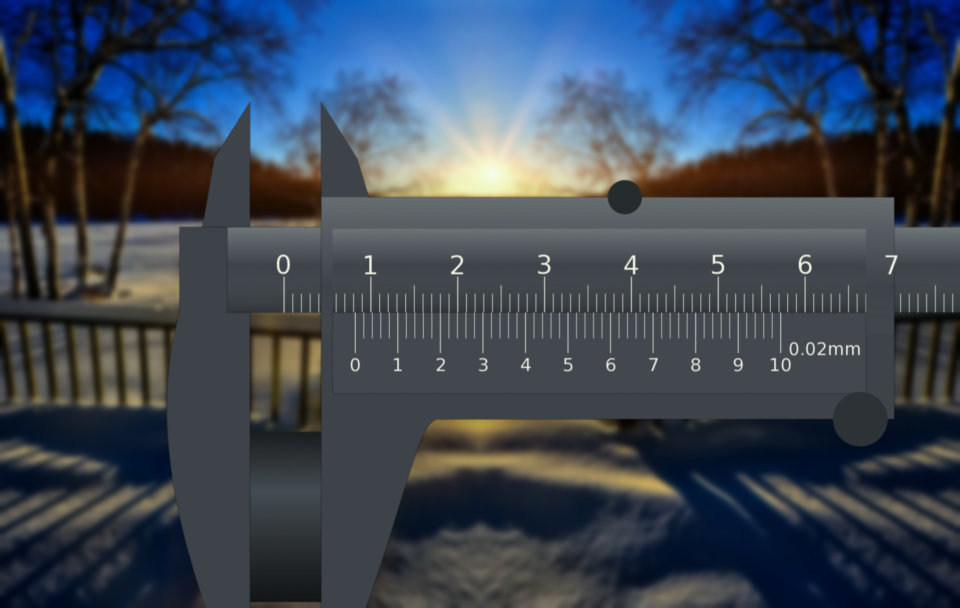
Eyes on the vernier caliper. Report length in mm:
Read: 8.2 mm
